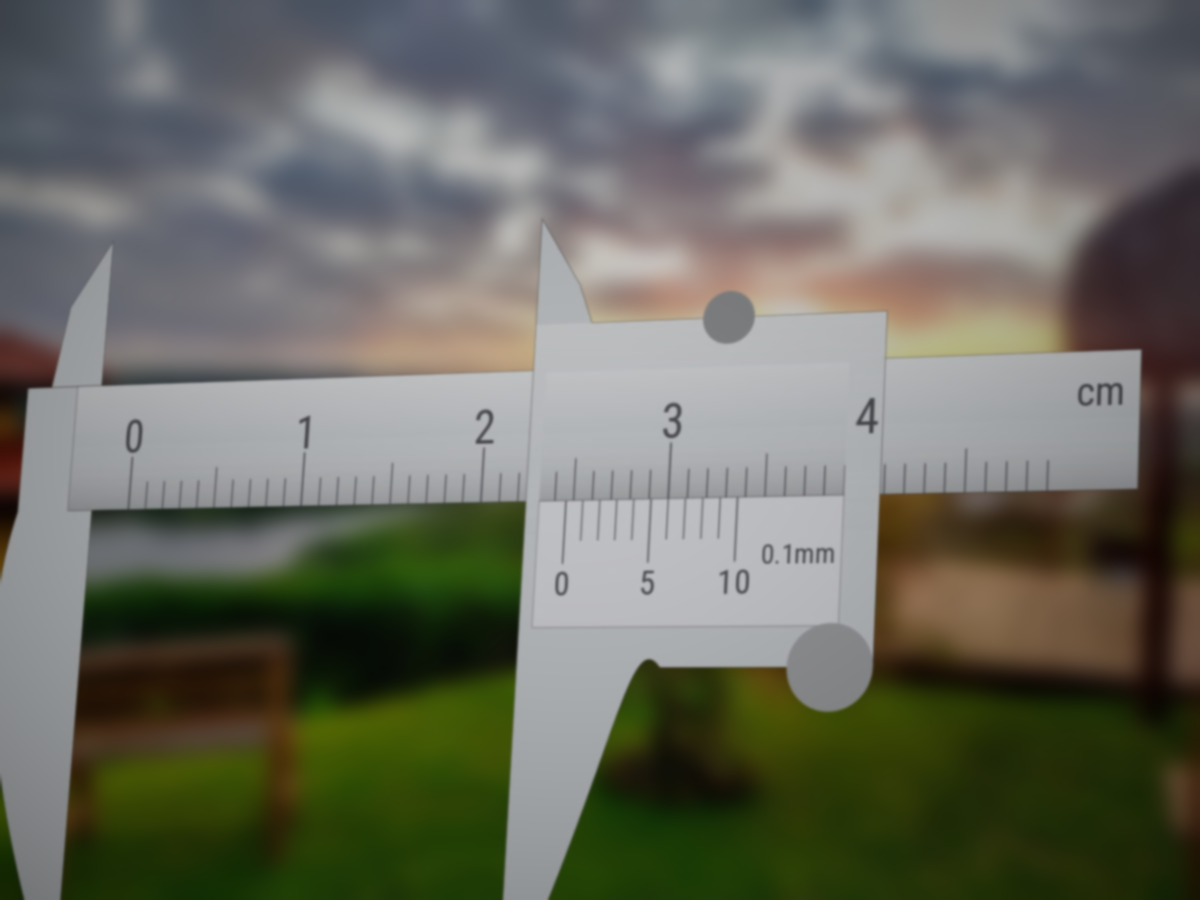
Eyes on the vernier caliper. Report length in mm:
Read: 24.6 mm
